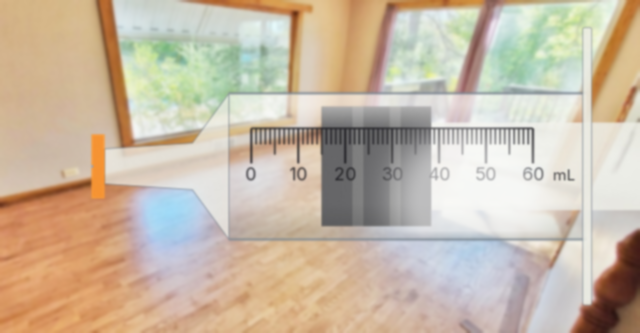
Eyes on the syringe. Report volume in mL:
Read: 15 mL
